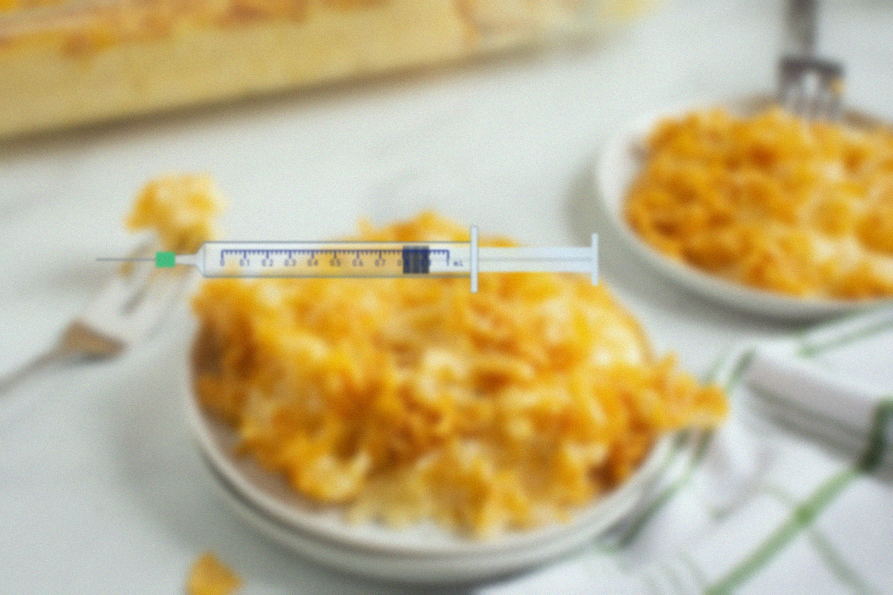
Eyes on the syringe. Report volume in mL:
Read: 0.8 mL
